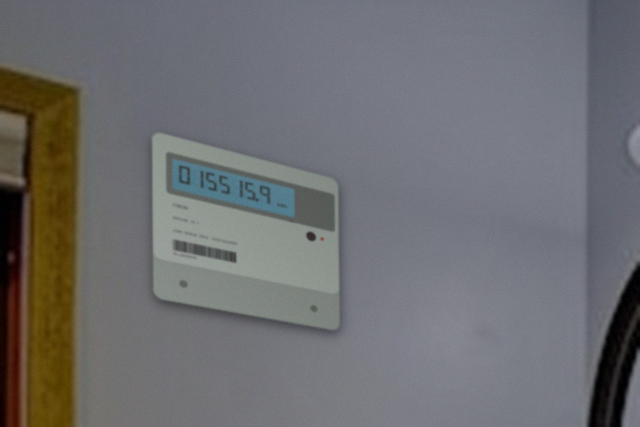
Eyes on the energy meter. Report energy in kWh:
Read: 15515.9 kWh
